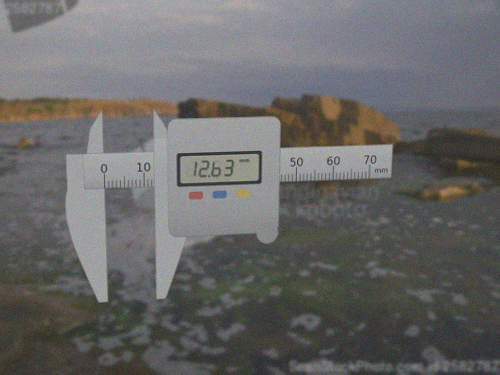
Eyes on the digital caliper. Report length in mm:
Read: 12.63 mm
